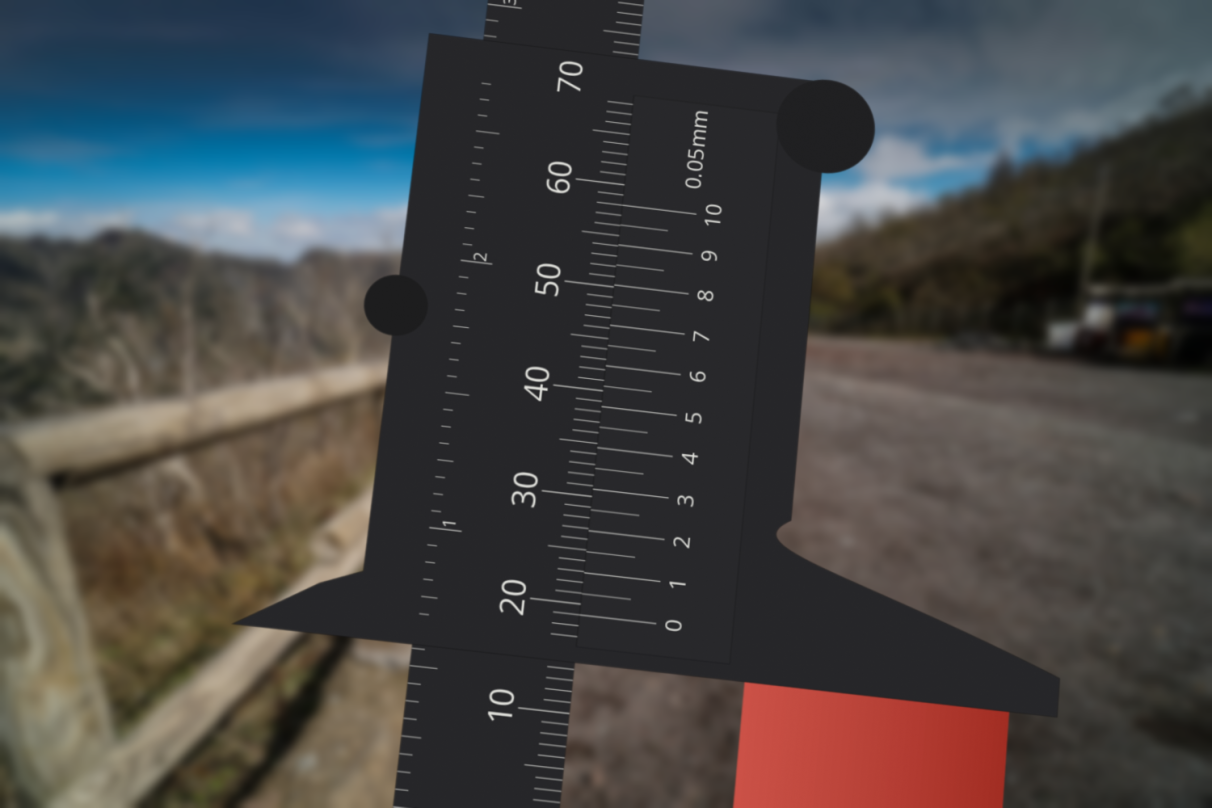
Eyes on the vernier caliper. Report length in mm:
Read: 19.0 mm
